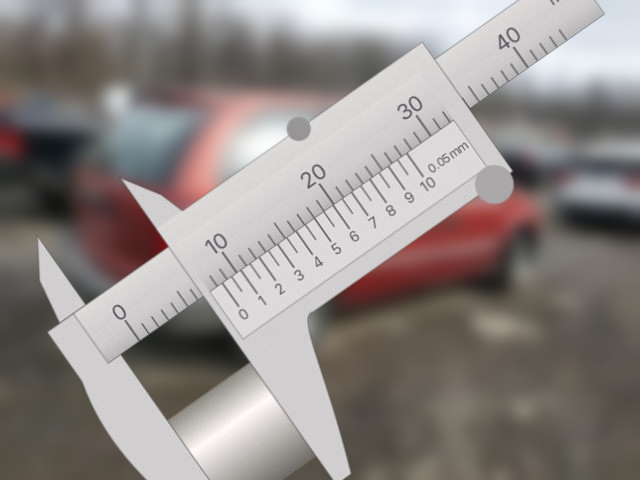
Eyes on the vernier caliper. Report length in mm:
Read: 8.5 mm
